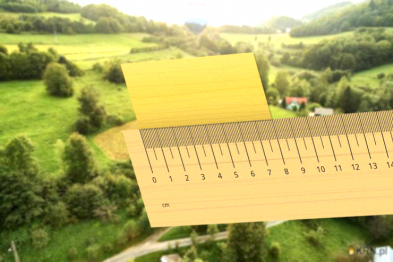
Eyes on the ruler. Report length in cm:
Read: 8 cm
